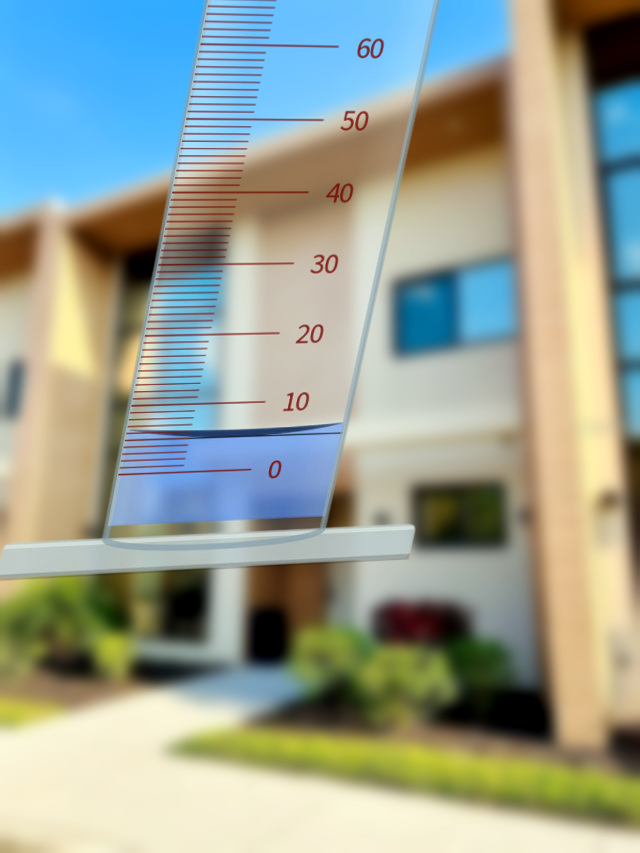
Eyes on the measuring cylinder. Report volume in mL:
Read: 5 mL
